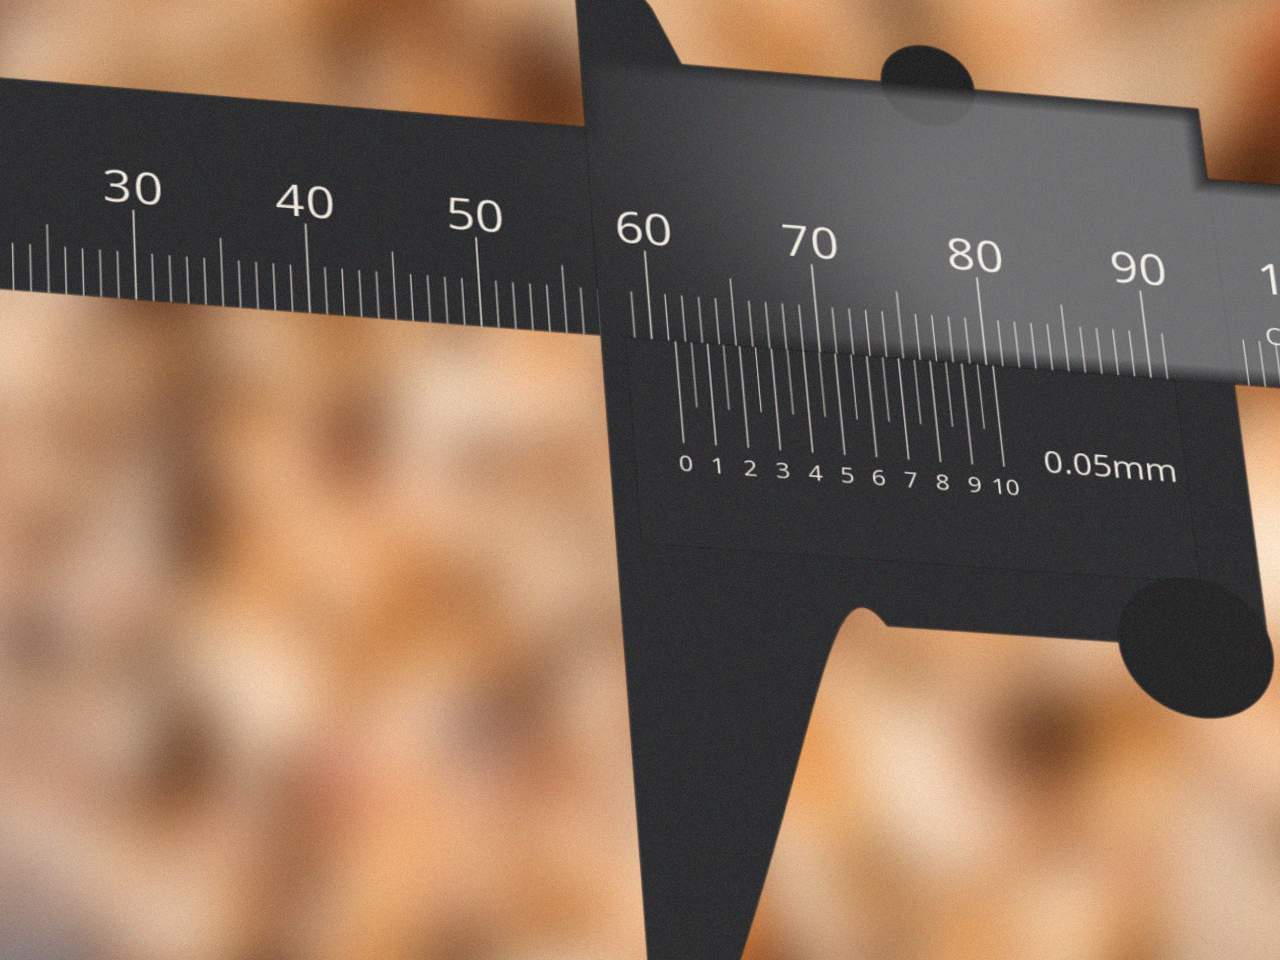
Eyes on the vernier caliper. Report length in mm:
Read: 61.4 mm
